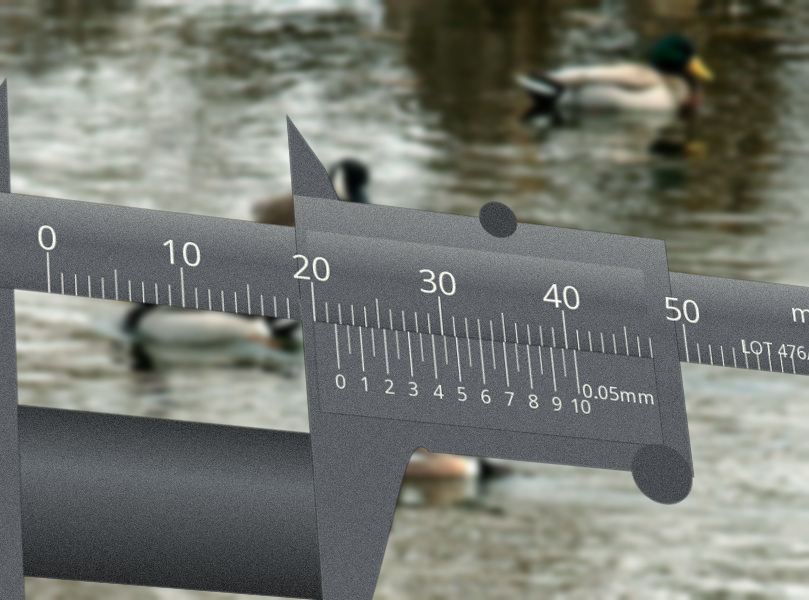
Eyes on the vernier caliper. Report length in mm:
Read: 21.6 mm
